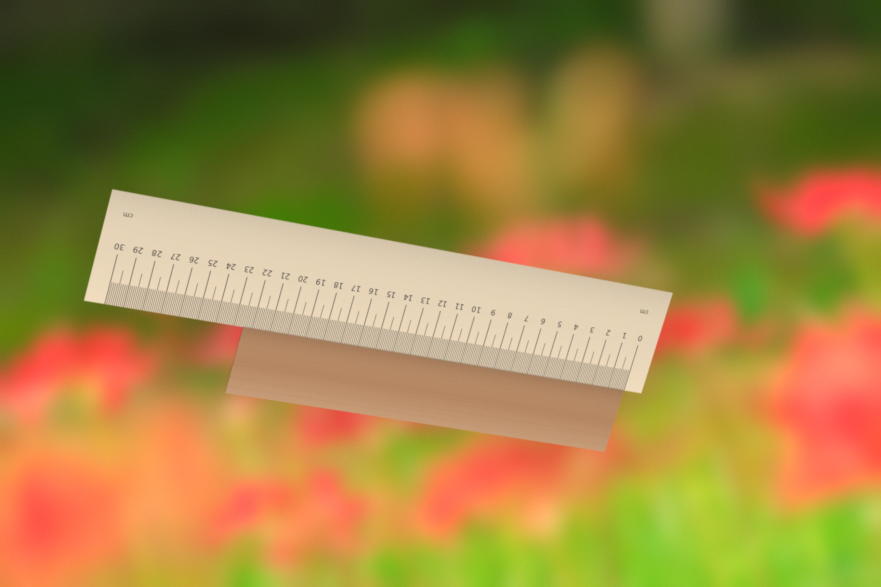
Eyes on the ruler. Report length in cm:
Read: 22.5 cm
